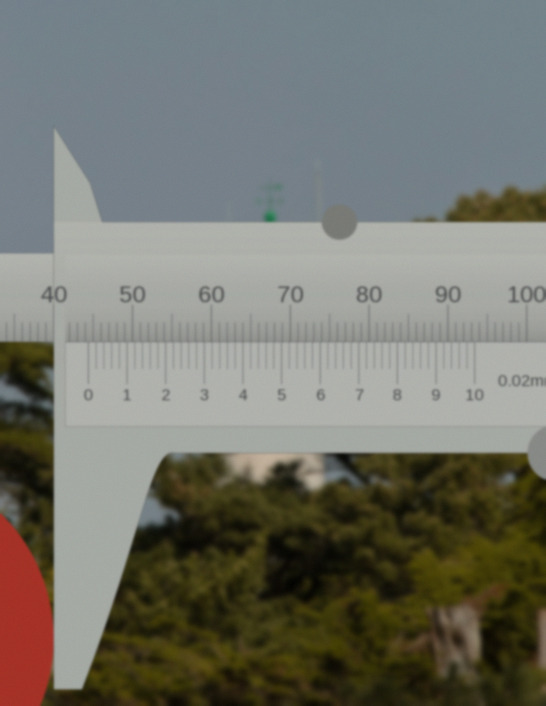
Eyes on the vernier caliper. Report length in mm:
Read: 44.4 mm
